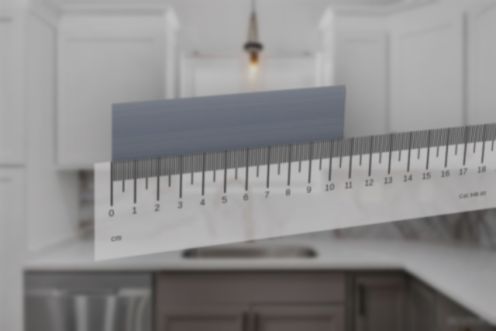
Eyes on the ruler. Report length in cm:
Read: 10.5 cm
